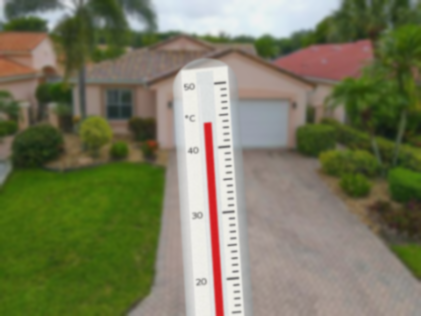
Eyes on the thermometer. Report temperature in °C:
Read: 44 °C
